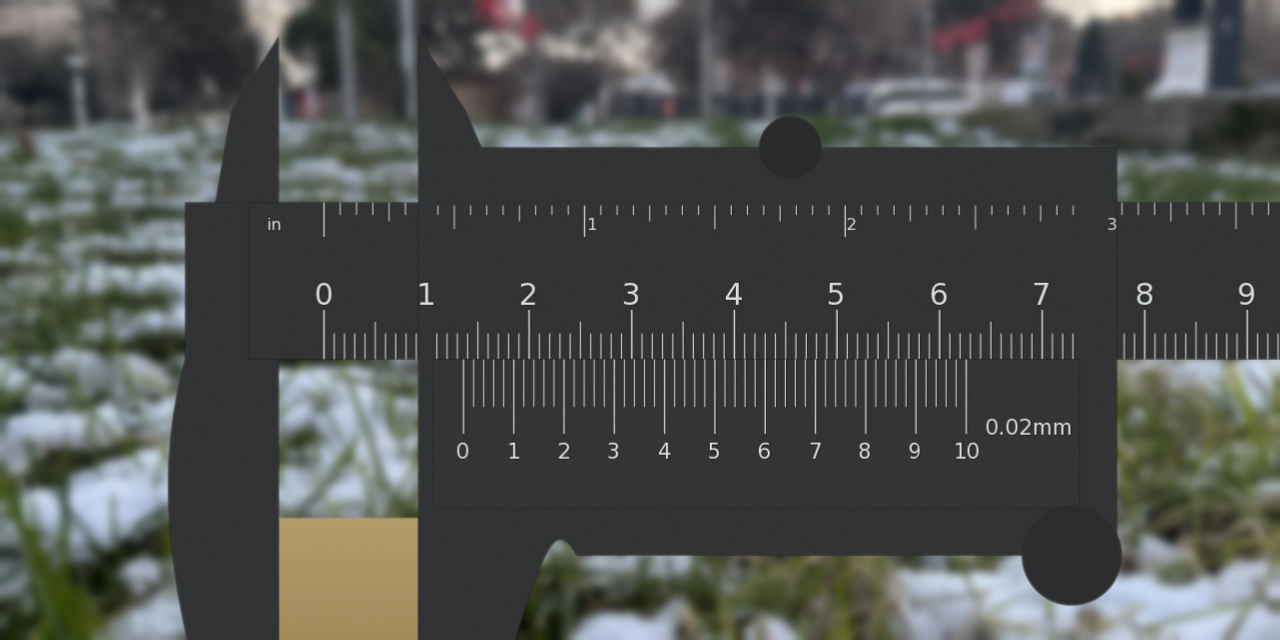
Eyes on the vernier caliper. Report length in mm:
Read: 13.6 mm
